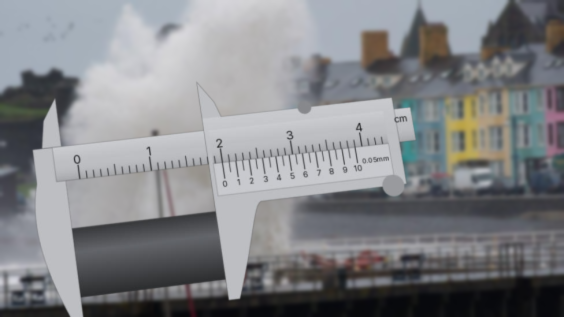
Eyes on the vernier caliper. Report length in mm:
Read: 20.0 mm
